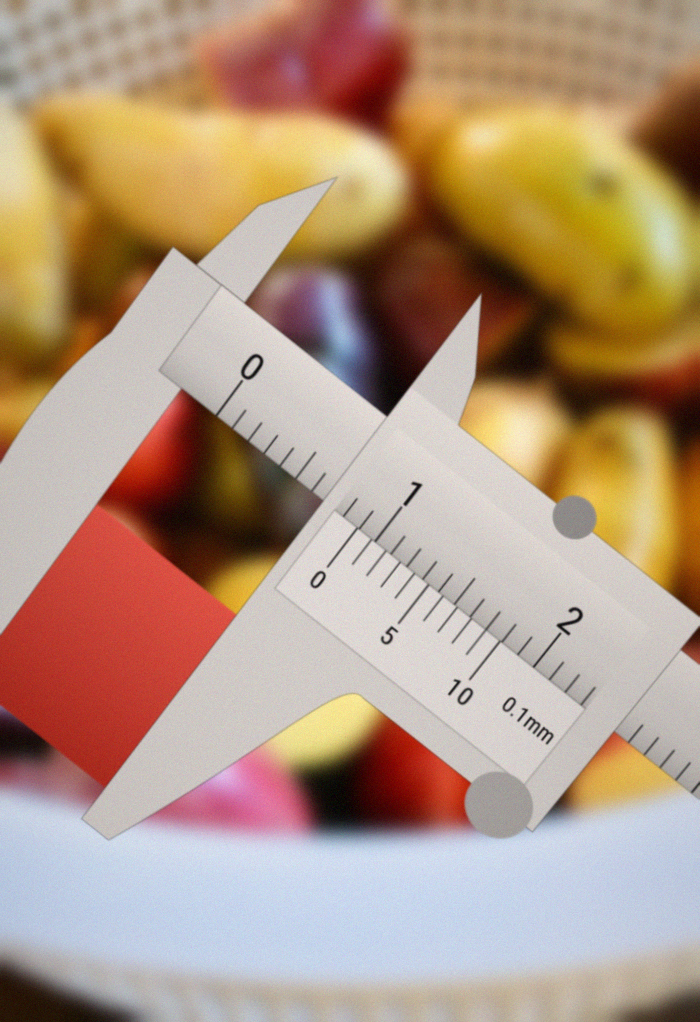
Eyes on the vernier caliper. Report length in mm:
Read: 8.9 mm
